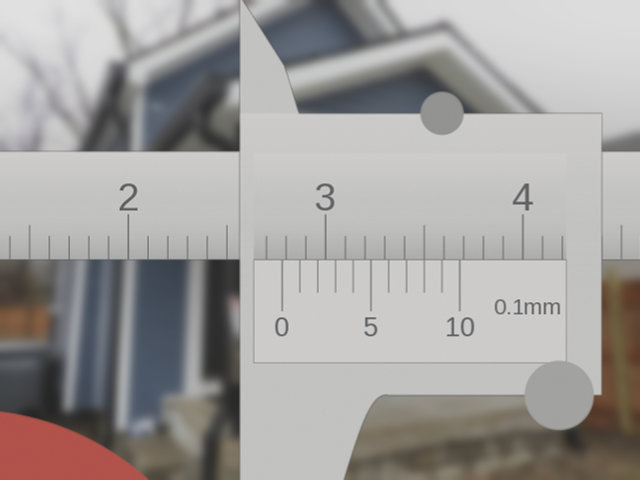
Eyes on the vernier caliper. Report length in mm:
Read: 27.8 mm
